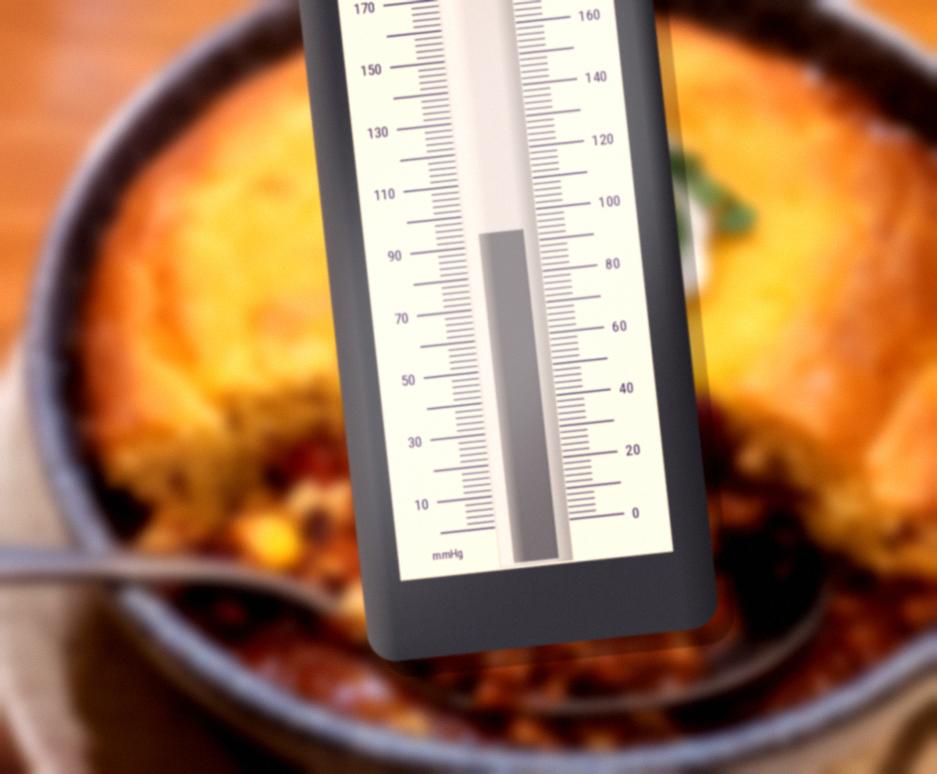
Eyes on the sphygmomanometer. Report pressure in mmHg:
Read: 94 mmHg
